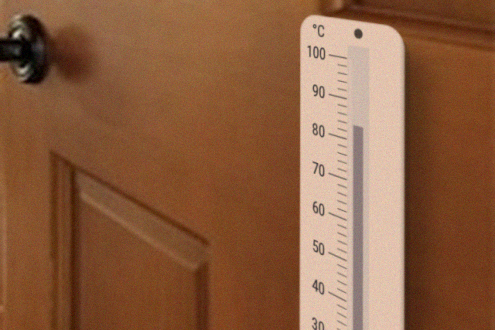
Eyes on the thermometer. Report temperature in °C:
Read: 84 °C
